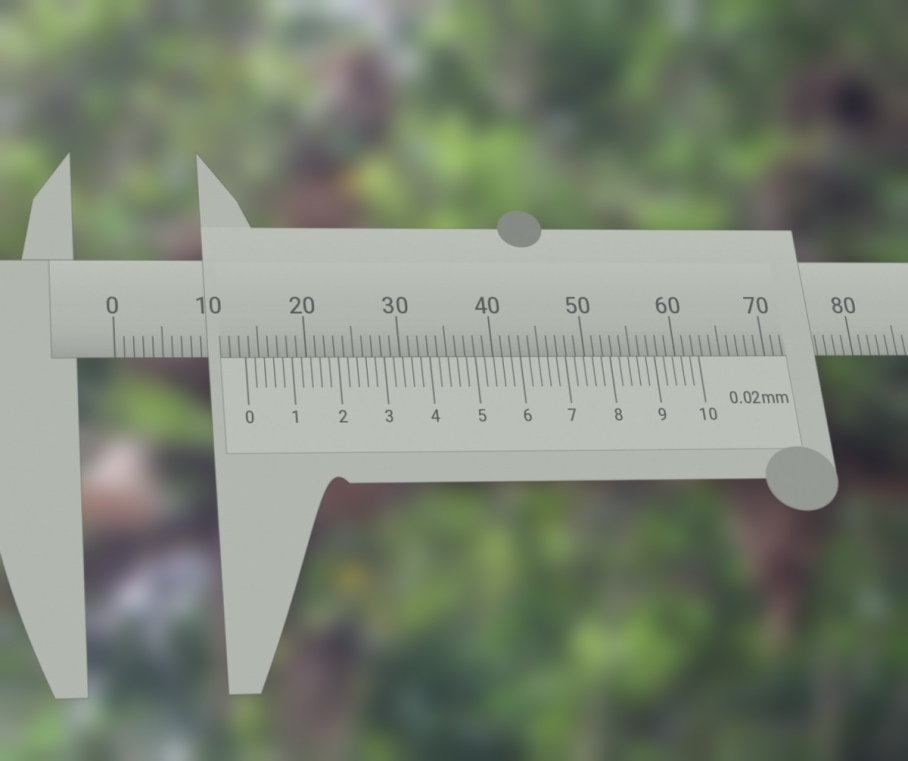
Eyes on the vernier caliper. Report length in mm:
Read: 13.6 mm
